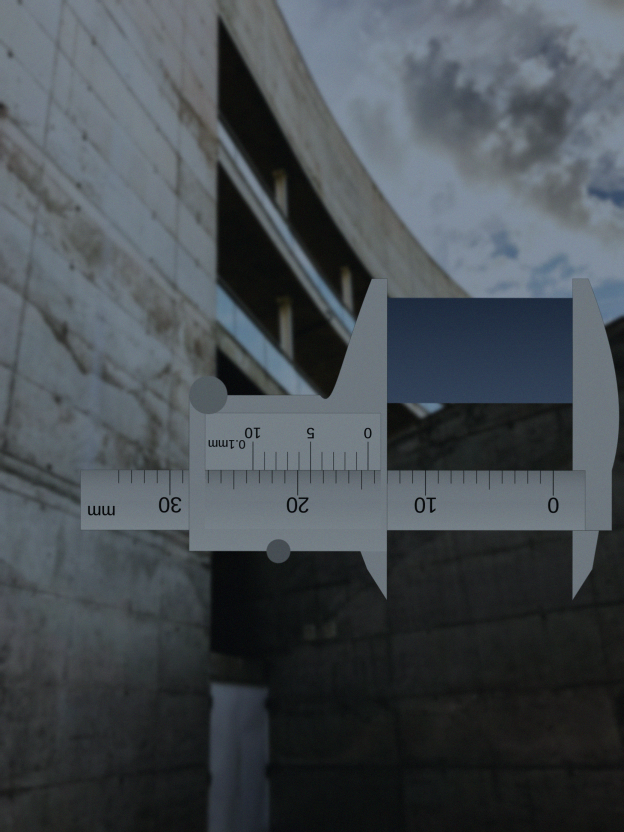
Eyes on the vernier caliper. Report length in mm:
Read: 14.5 mm
